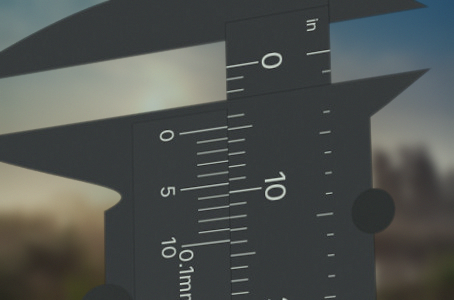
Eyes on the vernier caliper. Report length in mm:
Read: 4.8 mm
